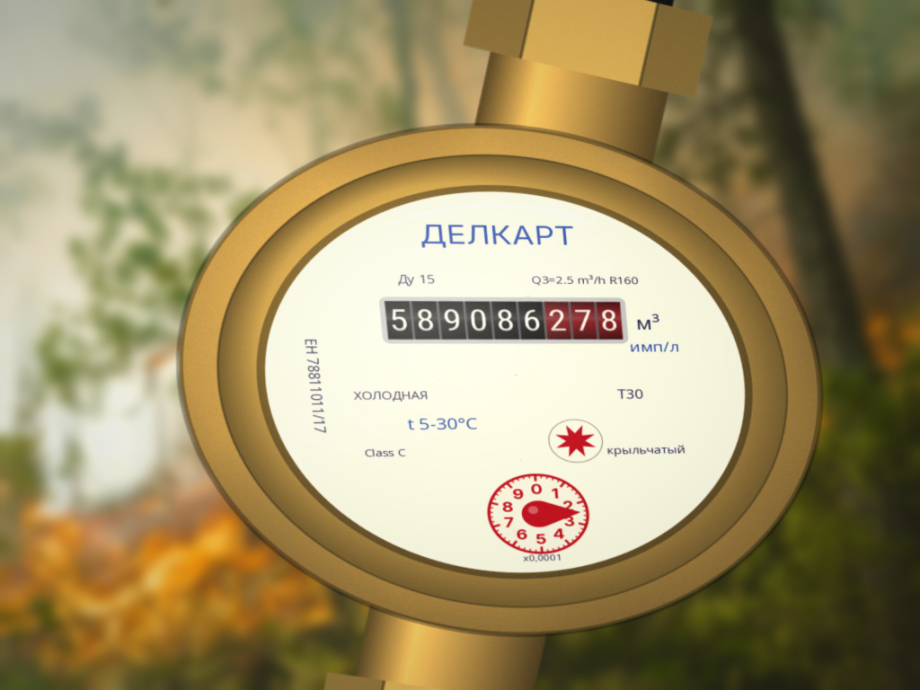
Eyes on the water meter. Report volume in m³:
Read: 589086.2782 m³
